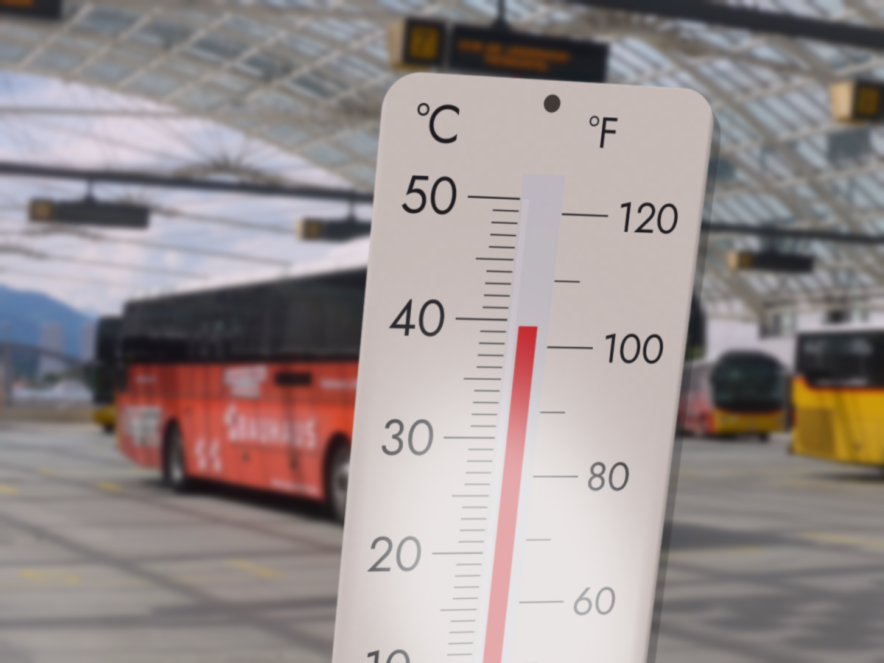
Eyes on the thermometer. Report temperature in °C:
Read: 39.5 °C
